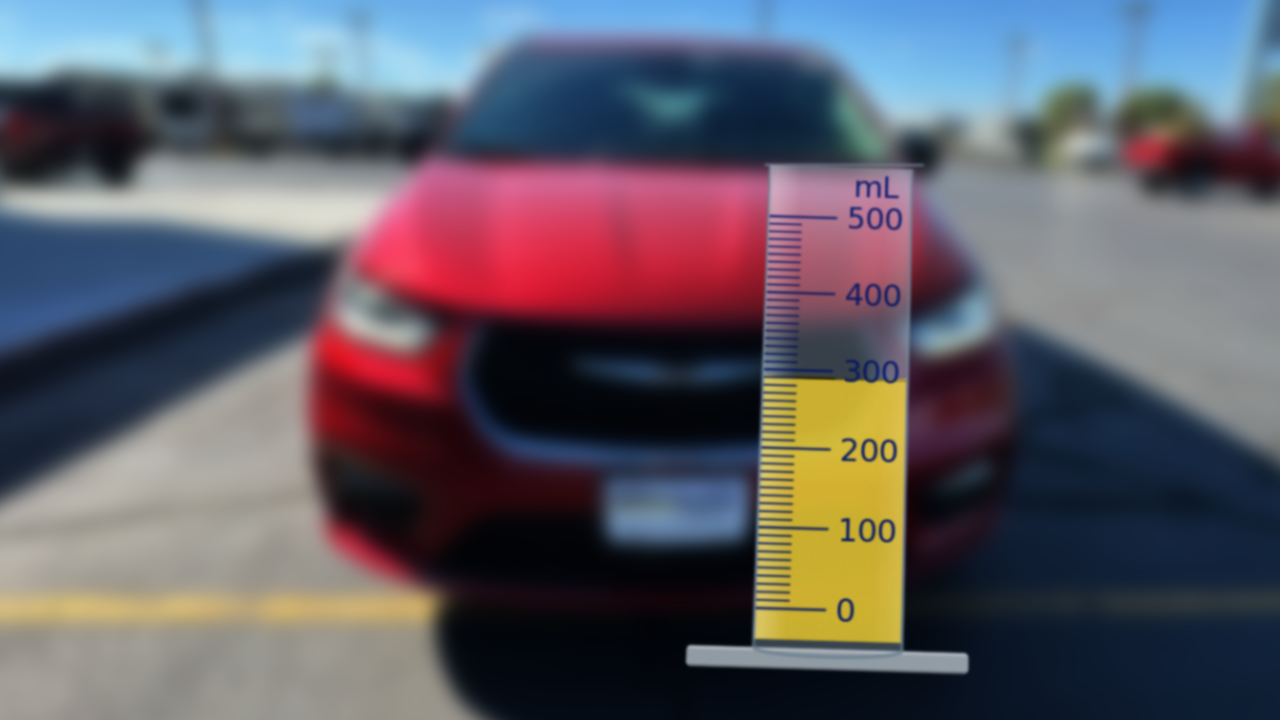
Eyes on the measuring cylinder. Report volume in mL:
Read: 290 mL
